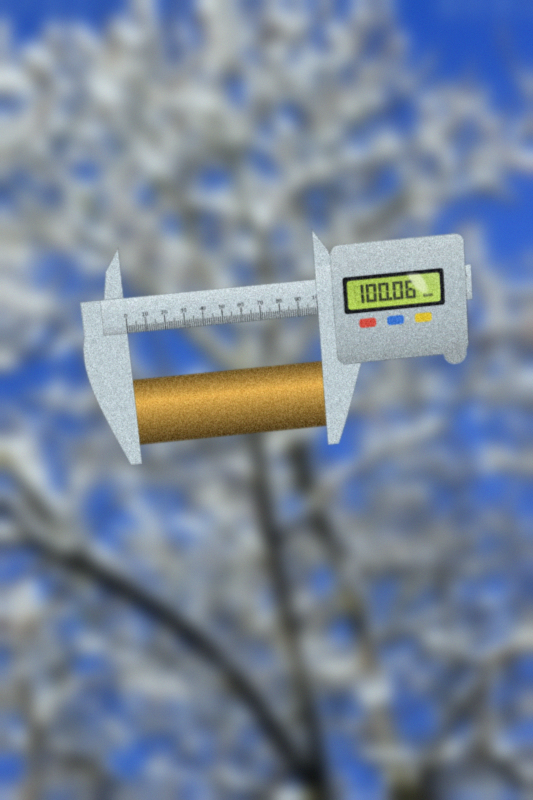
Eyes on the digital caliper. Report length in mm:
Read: 100.06 mm
